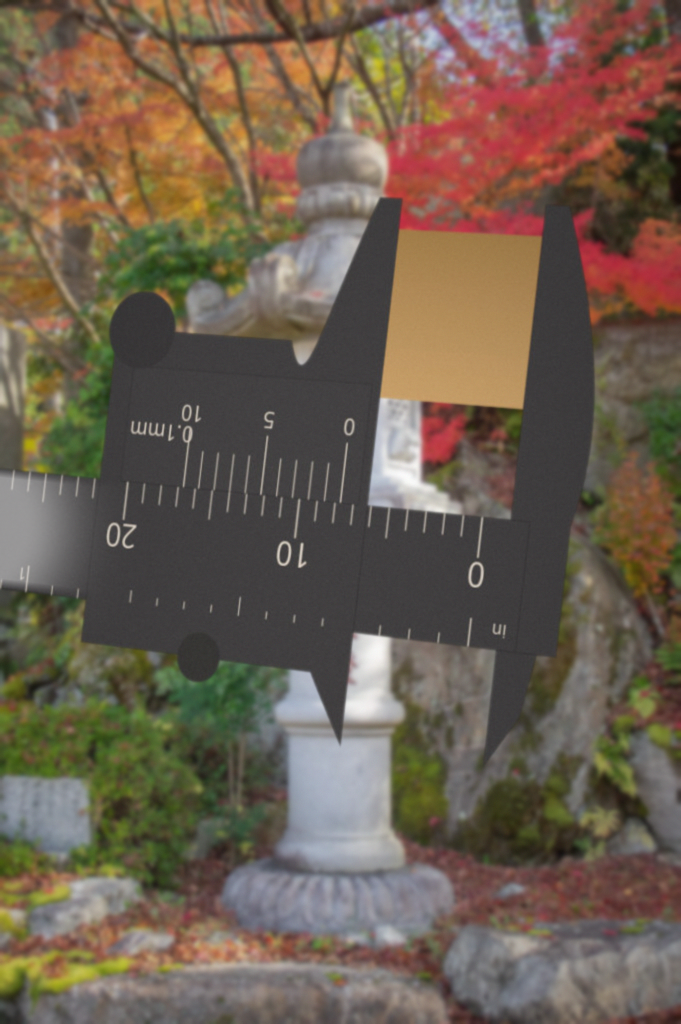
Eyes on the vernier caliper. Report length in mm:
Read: 7.7 mm
